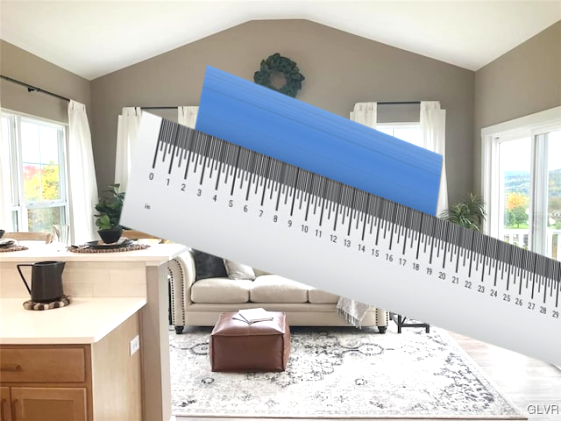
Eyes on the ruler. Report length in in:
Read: 17 in
